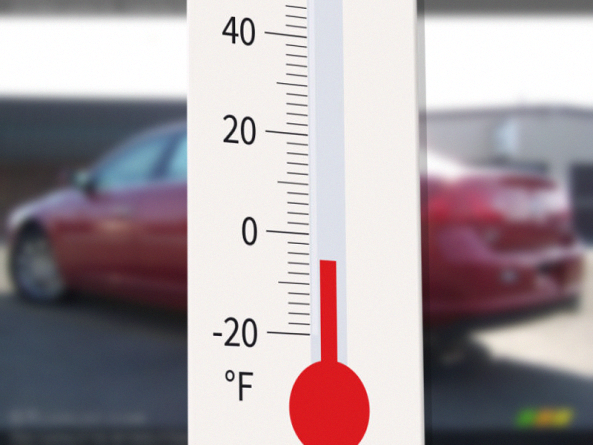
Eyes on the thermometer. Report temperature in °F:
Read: -5 °F
